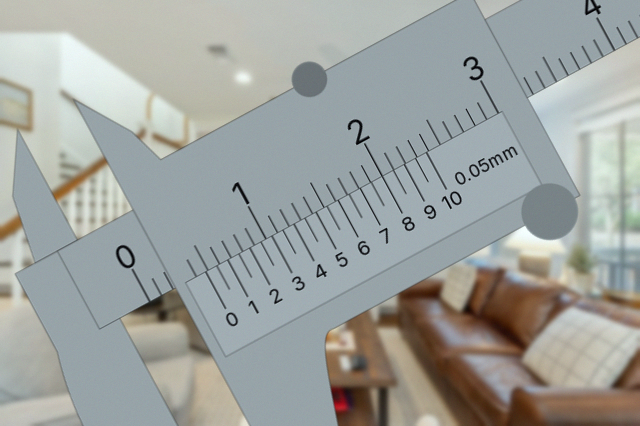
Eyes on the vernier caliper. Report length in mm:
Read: 4.8 mm
